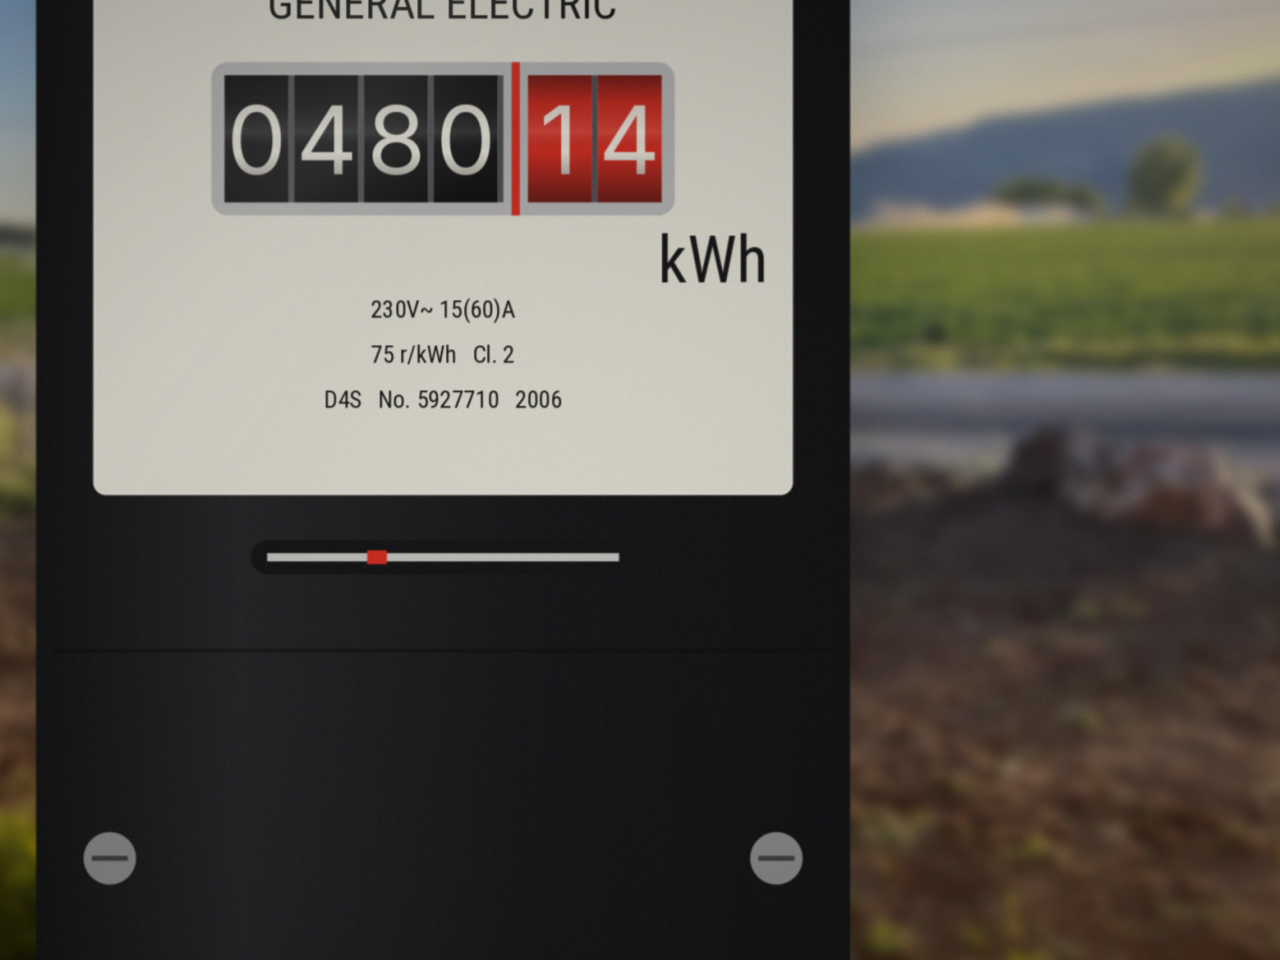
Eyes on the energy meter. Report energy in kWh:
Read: 480.14 kWh
